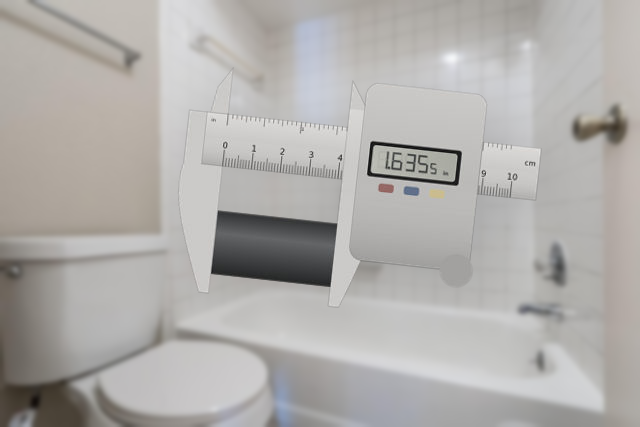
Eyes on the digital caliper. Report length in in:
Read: 1.6355 in
